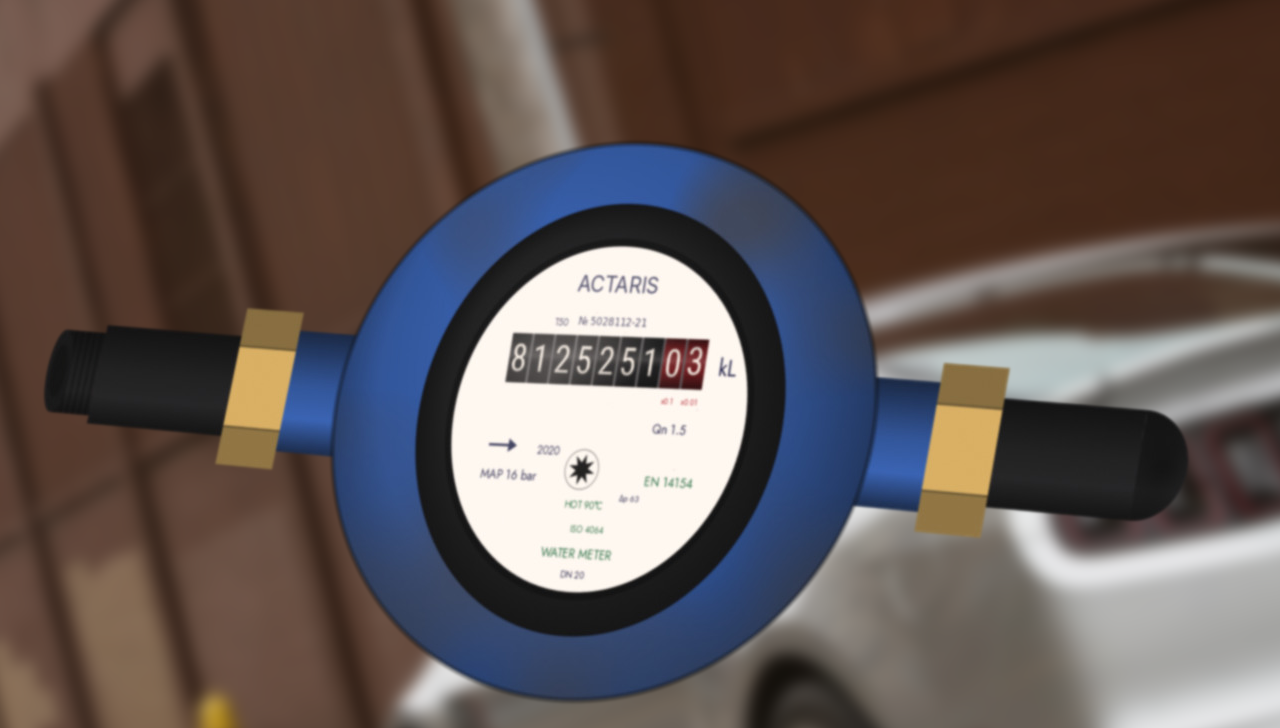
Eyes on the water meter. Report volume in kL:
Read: 8125251.03 kL
